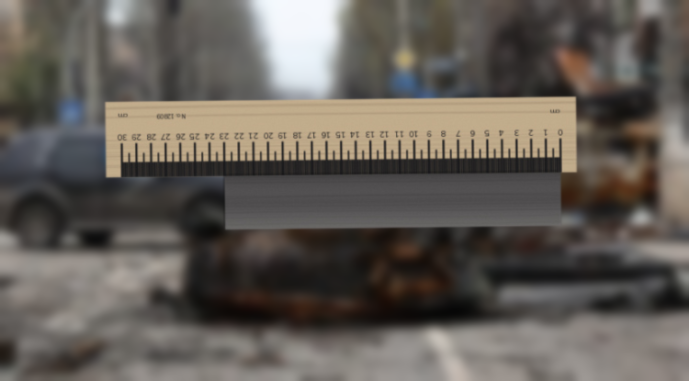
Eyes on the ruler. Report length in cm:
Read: 23 cm
